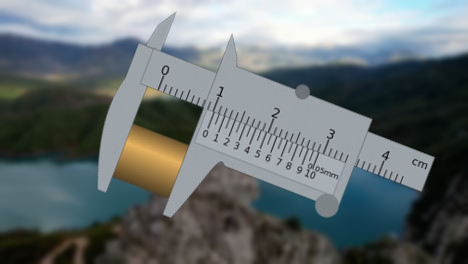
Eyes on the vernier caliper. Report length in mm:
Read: 10.2 mm
